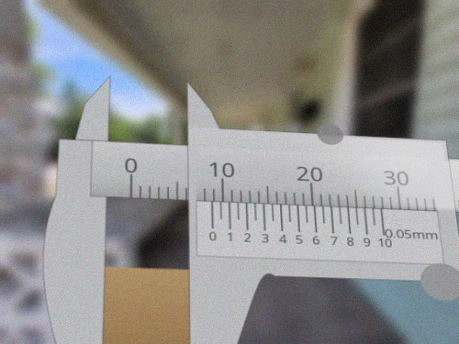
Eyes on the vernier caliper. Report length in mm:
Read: 8.8 mm
